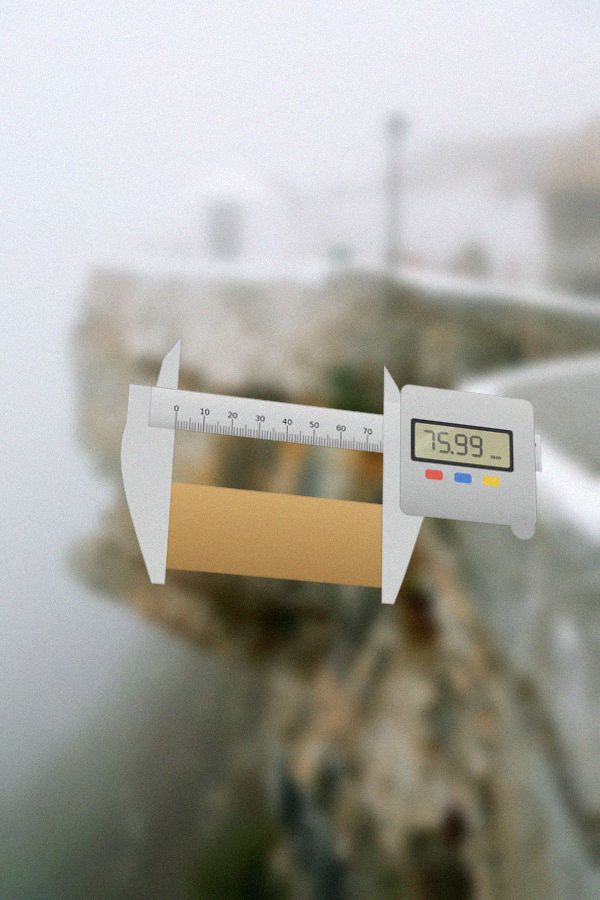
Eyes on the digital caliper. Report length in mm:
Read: 75.99 mm
